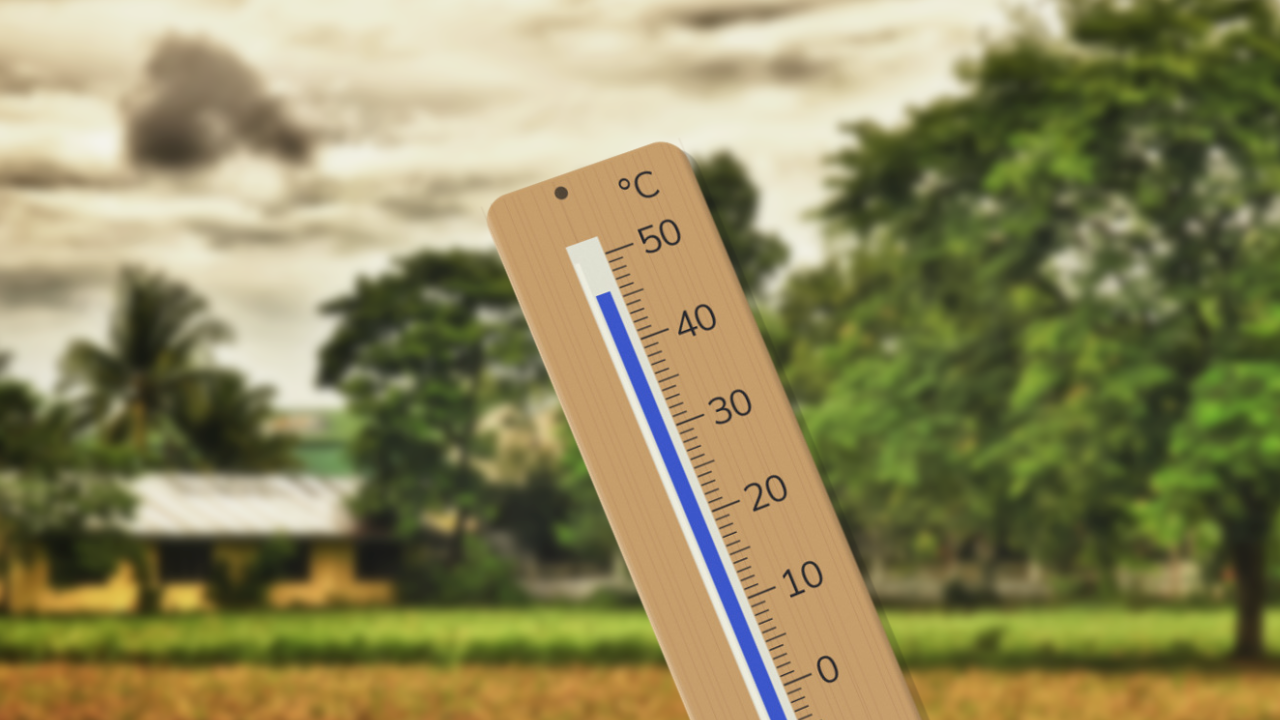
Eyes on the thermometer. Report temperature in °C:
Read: 46 °C
